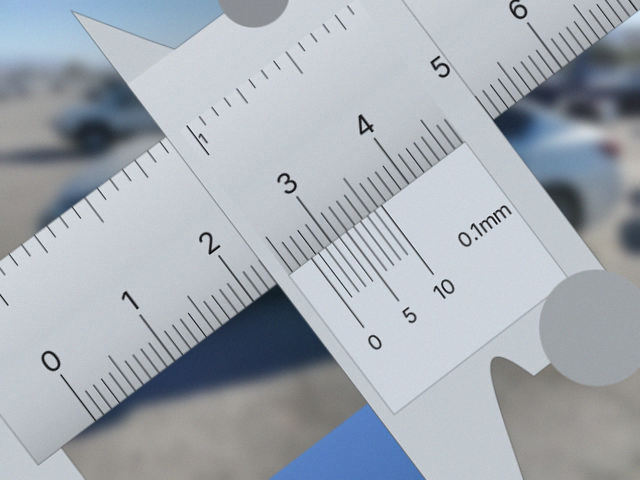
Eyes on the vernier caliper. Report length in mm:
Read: 27.4 mm
